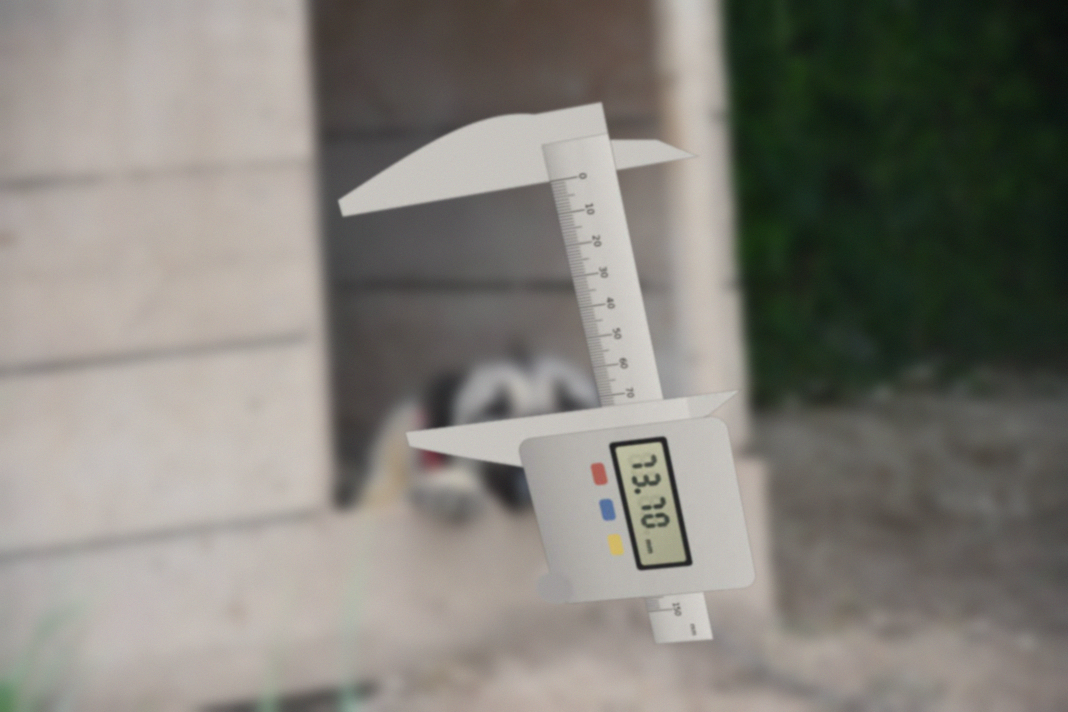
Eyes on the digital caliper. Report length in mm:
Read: 73.70 mm
